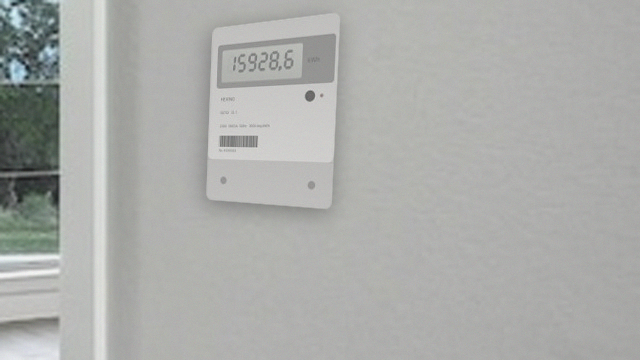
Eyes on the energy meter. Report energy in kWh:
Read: 15928.6 kWh
